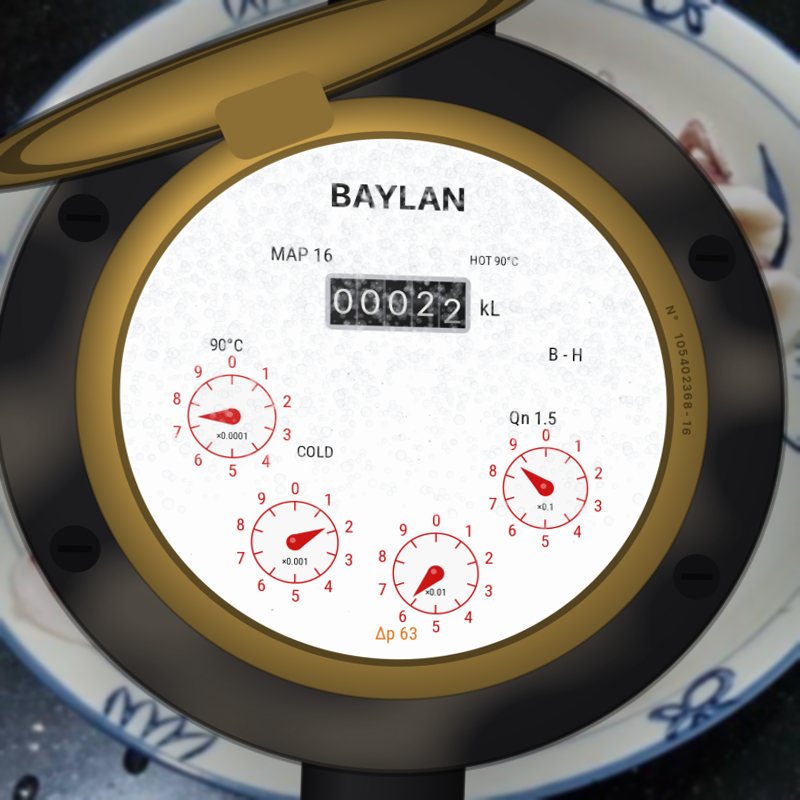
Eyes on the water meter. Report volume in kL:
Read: 21.8617 kL
